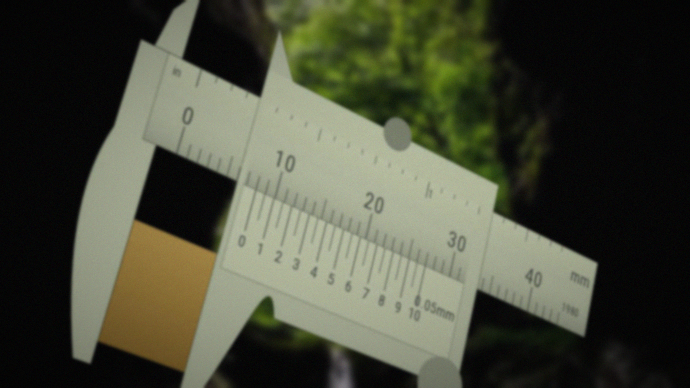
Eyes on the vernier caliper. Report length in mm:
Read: 8.0 mm
